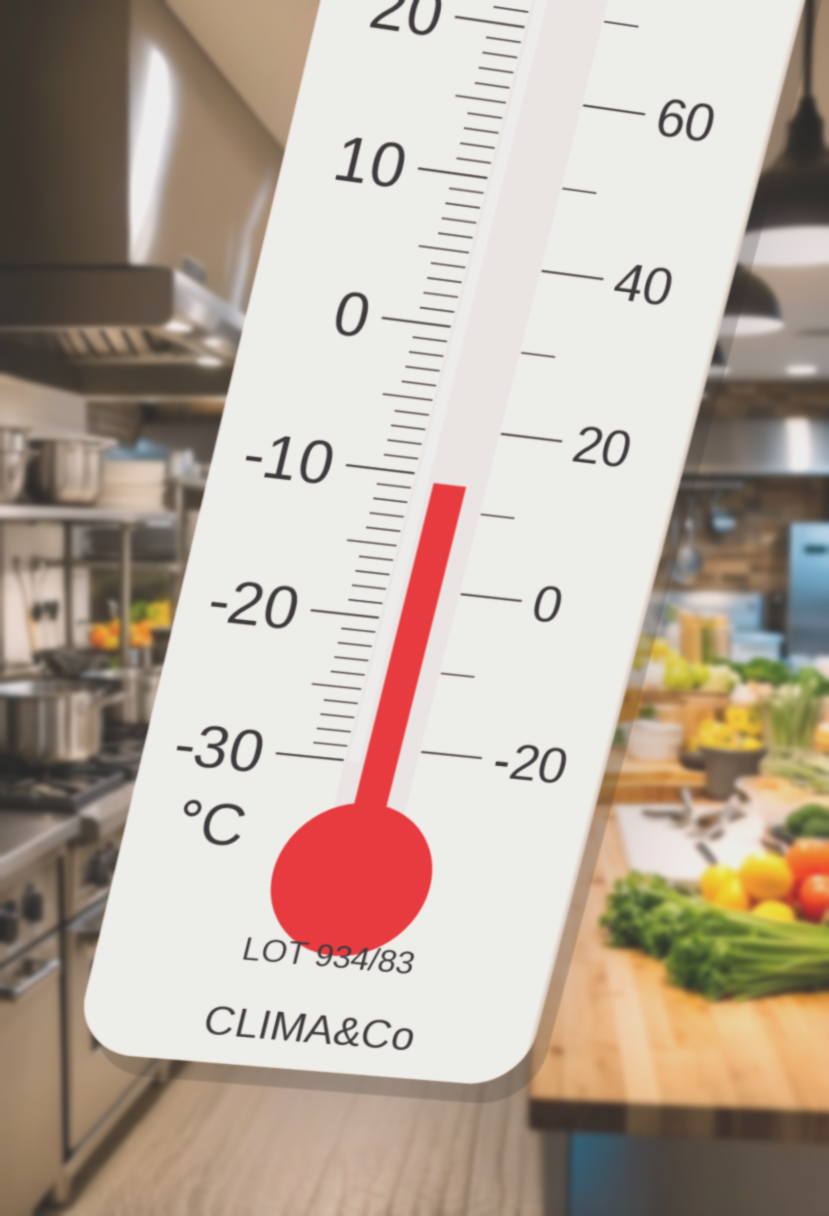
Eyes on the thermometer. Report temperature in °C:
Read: -10.5 °C
